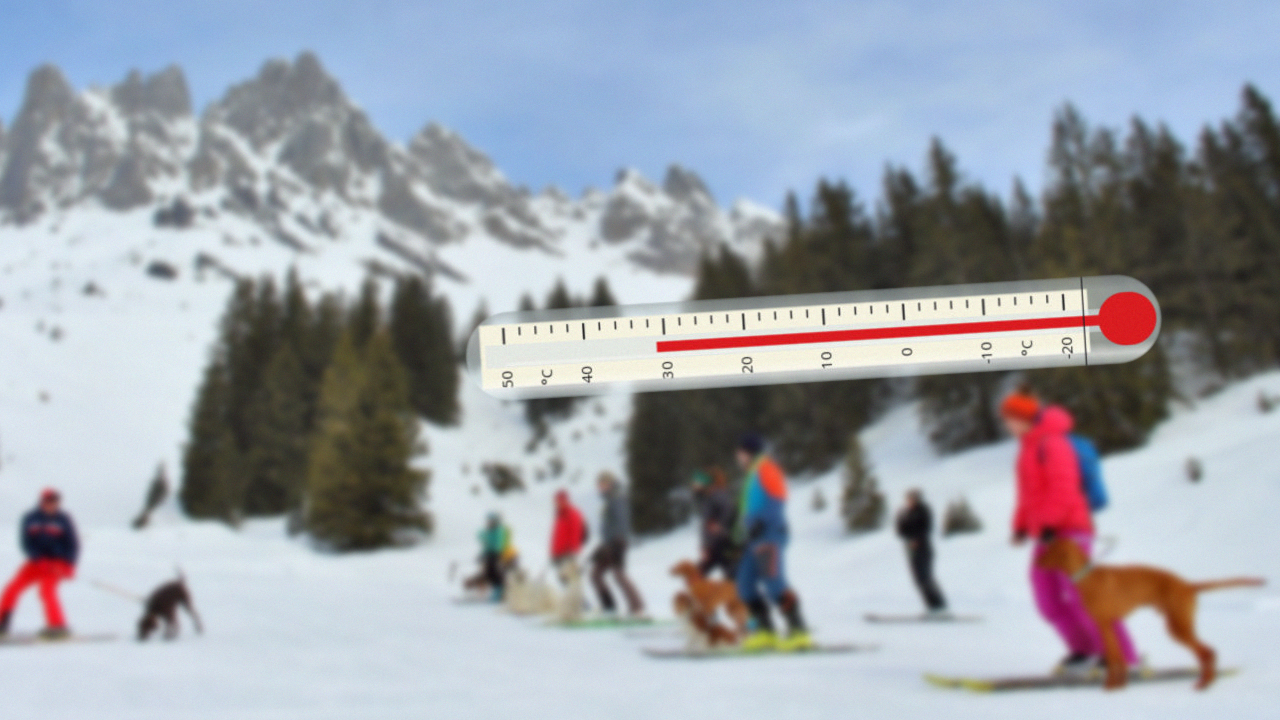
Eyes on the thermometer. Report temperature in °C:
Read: 31 °C
